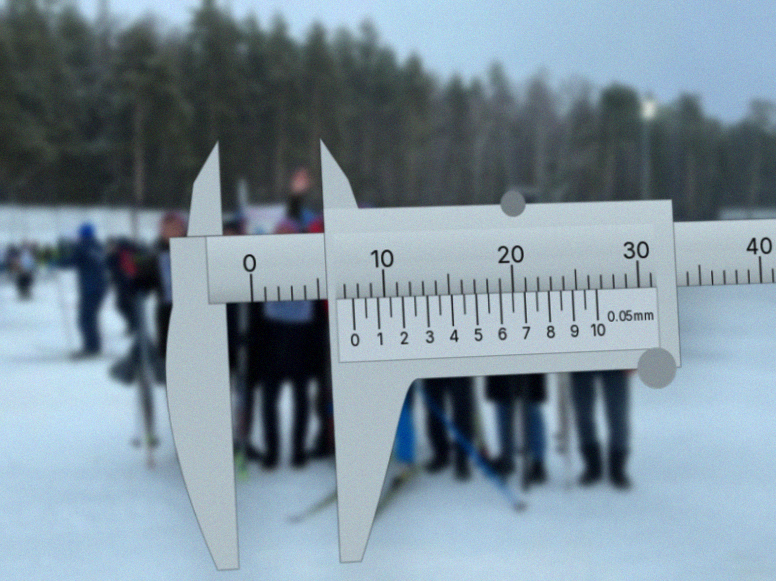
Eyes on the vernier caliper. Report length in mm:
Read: 7.6 mm
